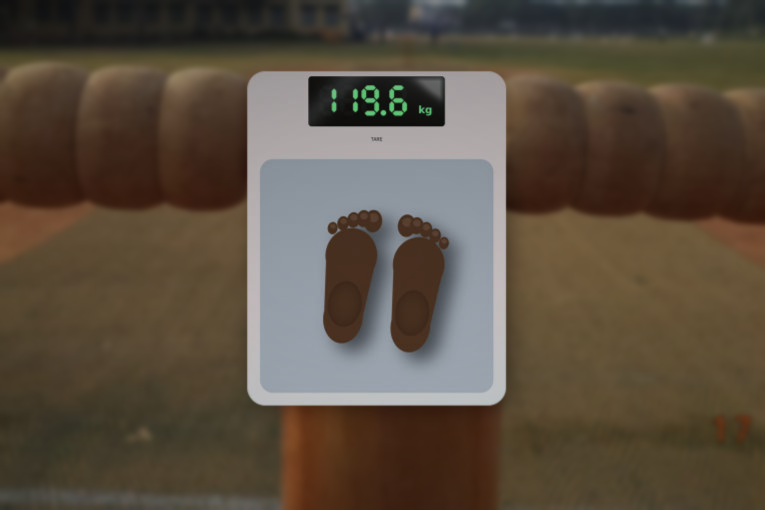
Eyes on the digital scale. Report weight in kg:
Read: 119.6 kg
